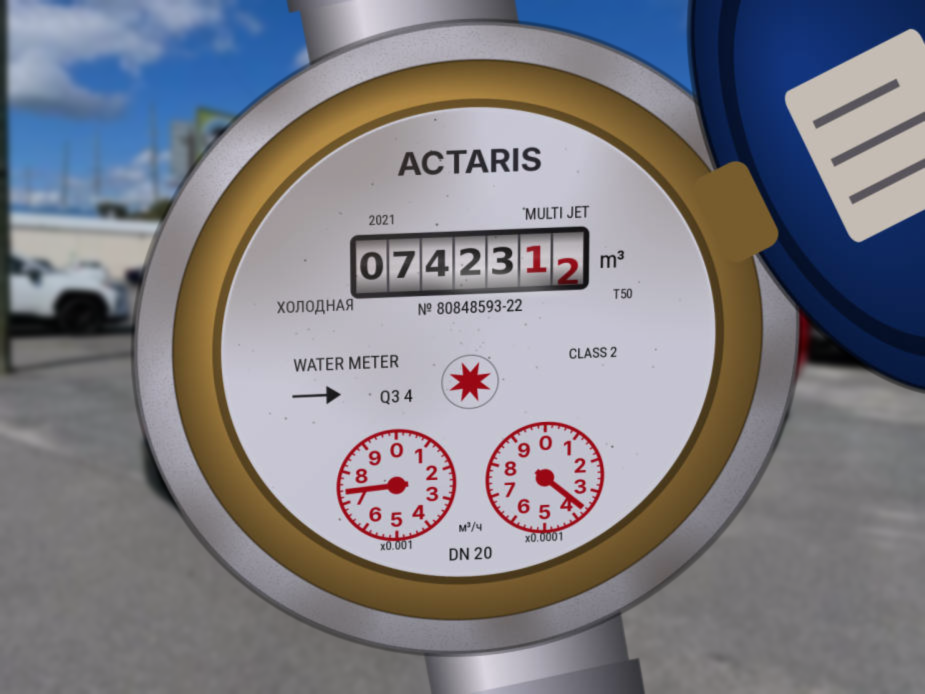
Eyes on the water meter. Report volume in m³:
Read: 7423.1173 m³
